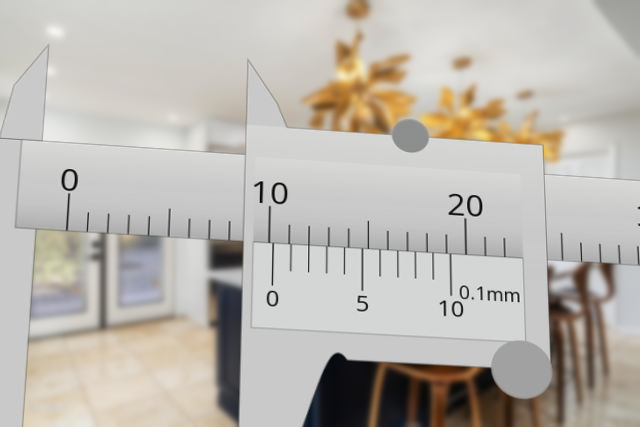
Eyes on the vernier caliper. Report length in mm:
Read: 10.2 mm
